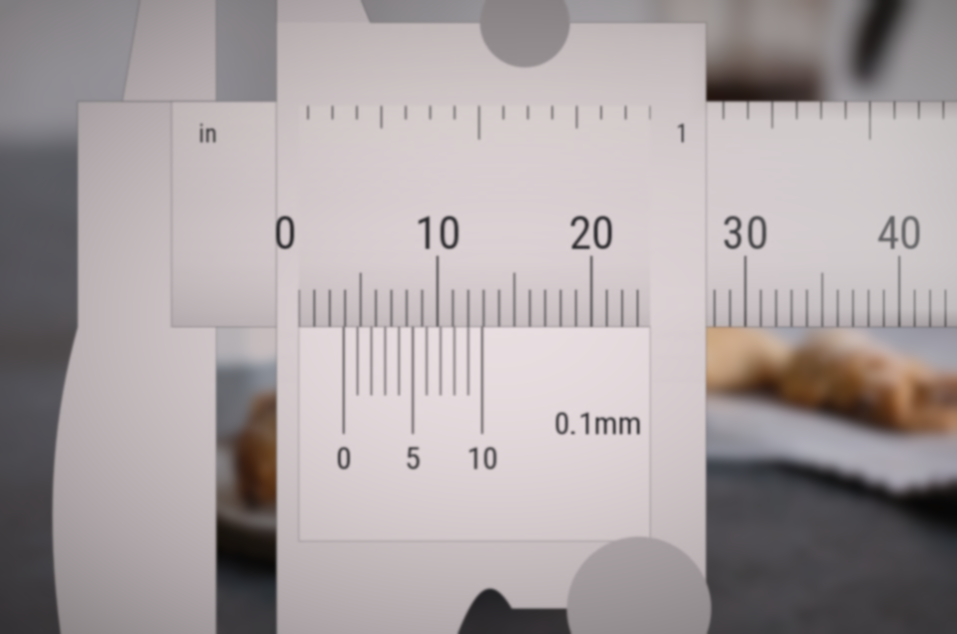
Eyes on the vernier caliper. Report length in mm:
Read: 3.9 mm
